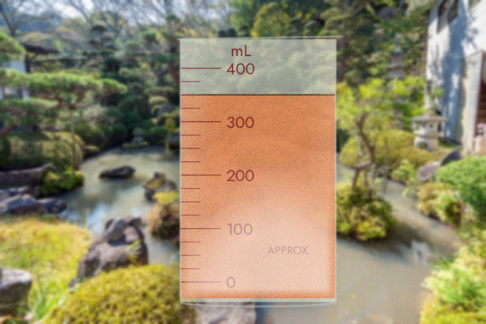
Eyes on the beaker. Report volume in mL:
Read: 350 mL
